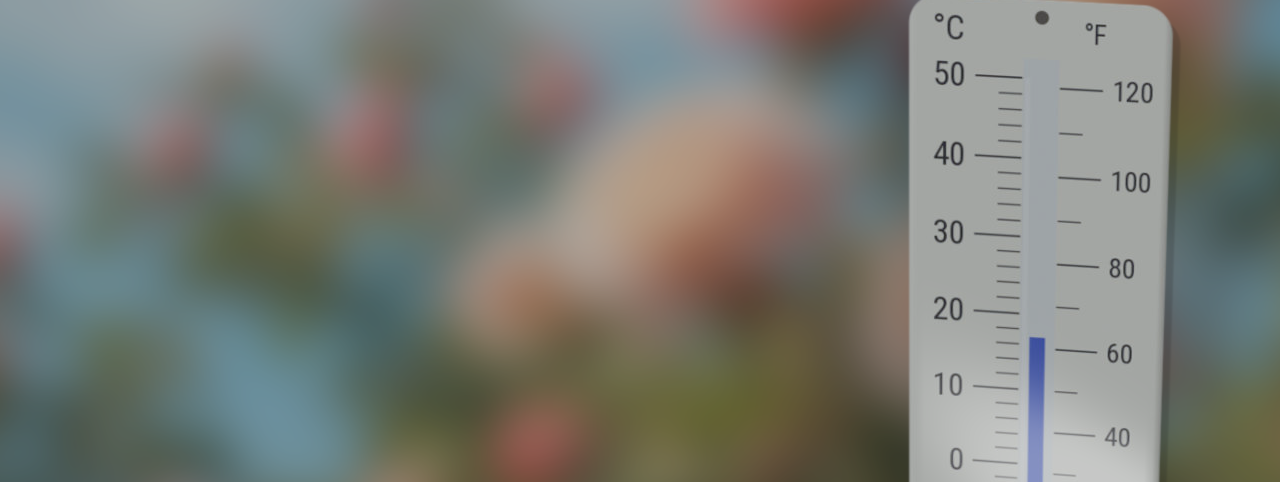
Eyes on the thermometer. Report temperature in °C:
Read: 17 °C
